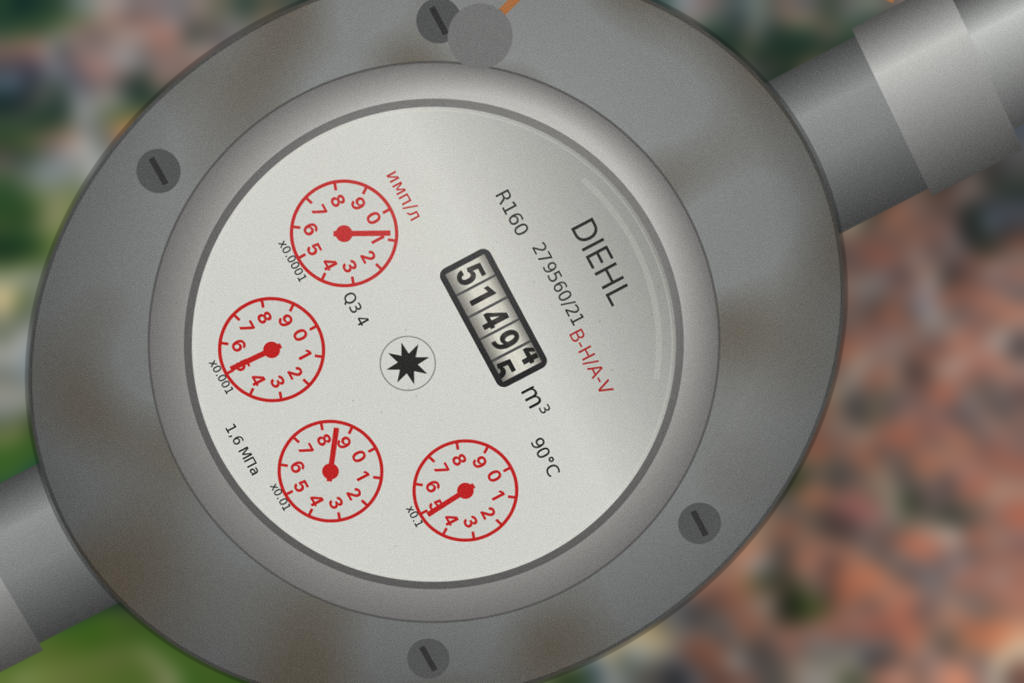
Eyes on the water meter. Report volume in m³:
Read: 51494.4850 m³
